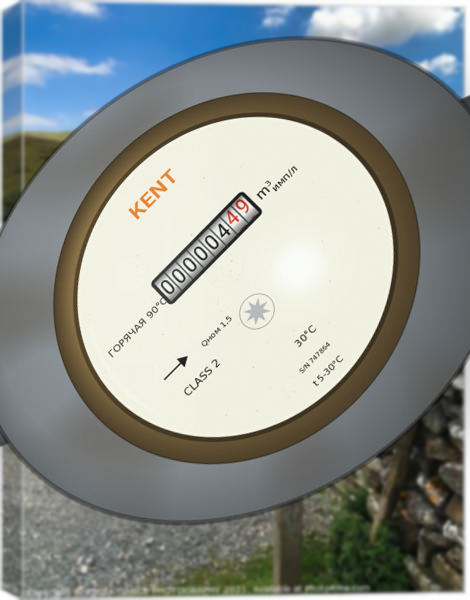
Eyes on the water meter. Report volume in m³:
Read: 4.49 m³
